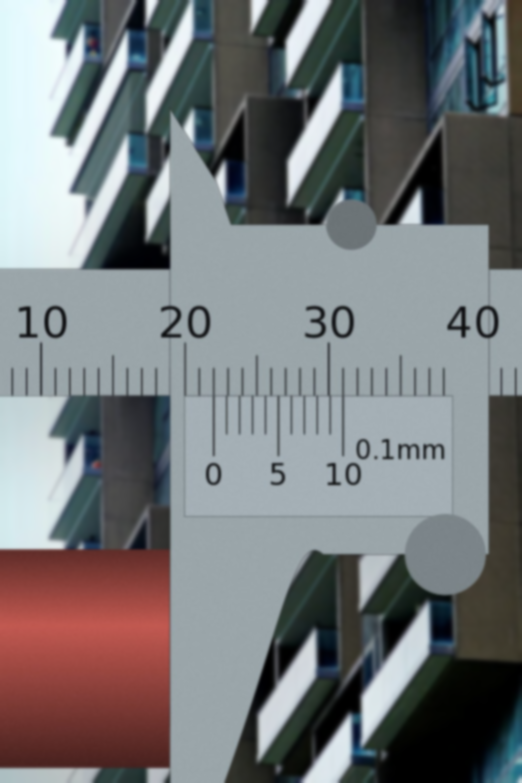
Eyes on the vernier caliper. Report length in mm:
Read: 22.0 mm
